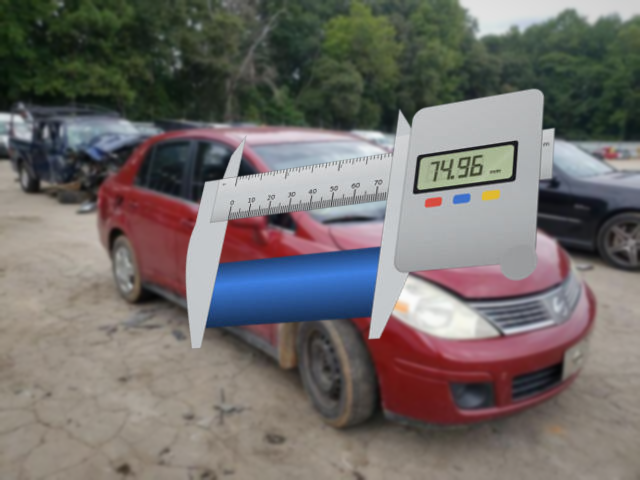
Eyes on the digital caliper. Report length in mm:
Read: 74.96 mm
